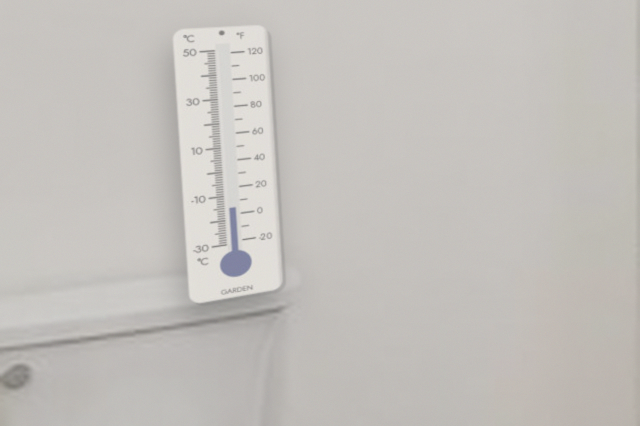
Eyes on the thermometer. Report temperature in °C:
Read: -15 °C
